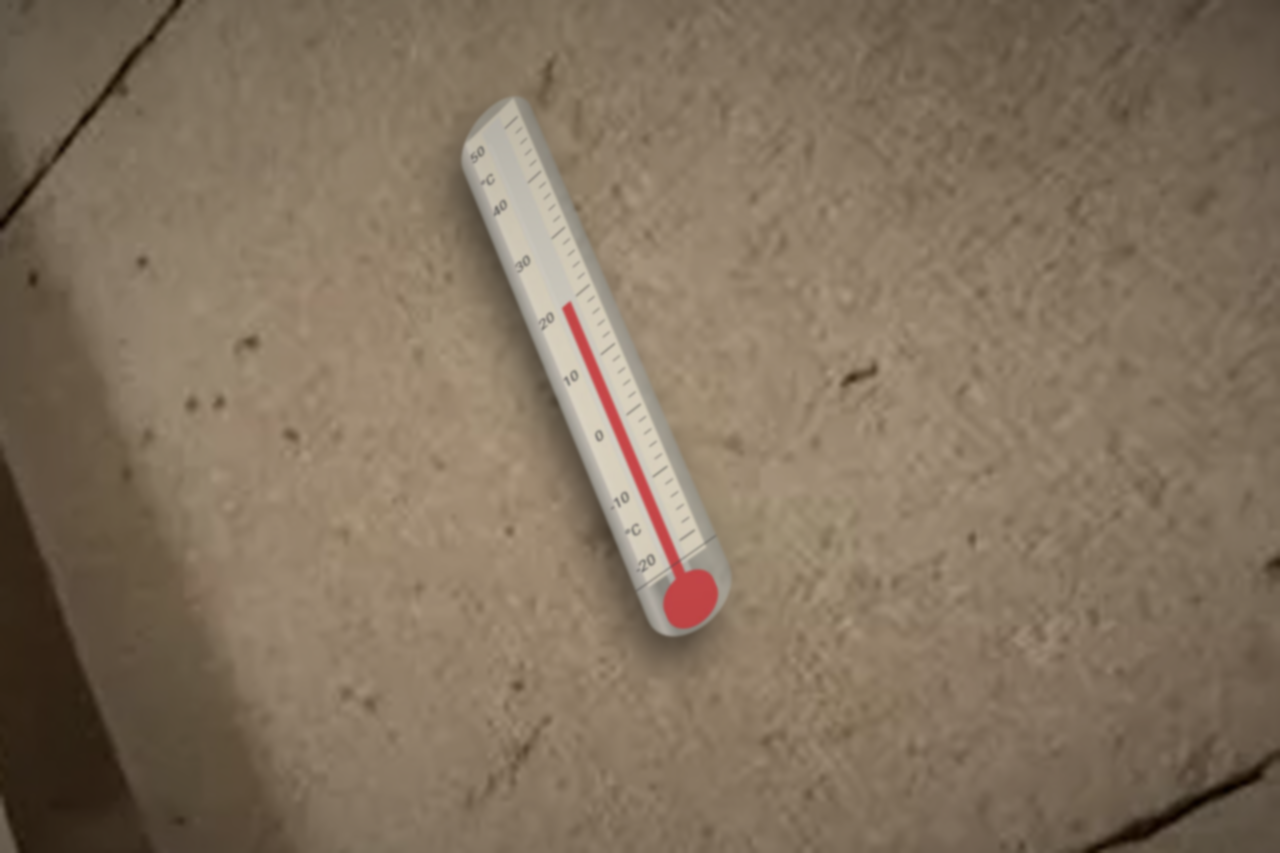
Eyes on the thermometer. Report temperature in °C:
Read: 20 °C
